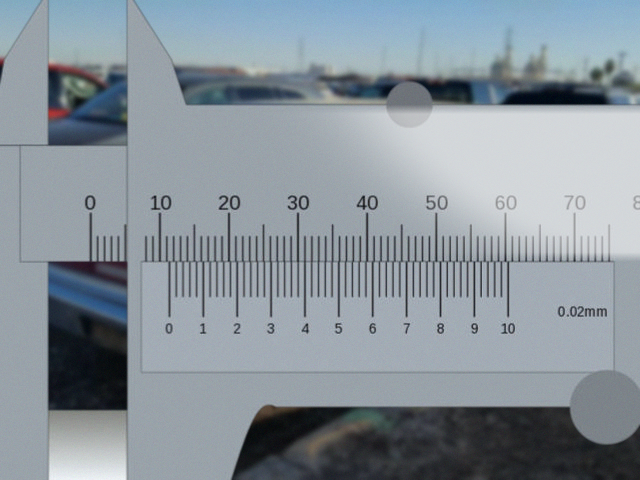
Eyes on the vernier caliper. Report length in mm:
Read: 11.4 mm
